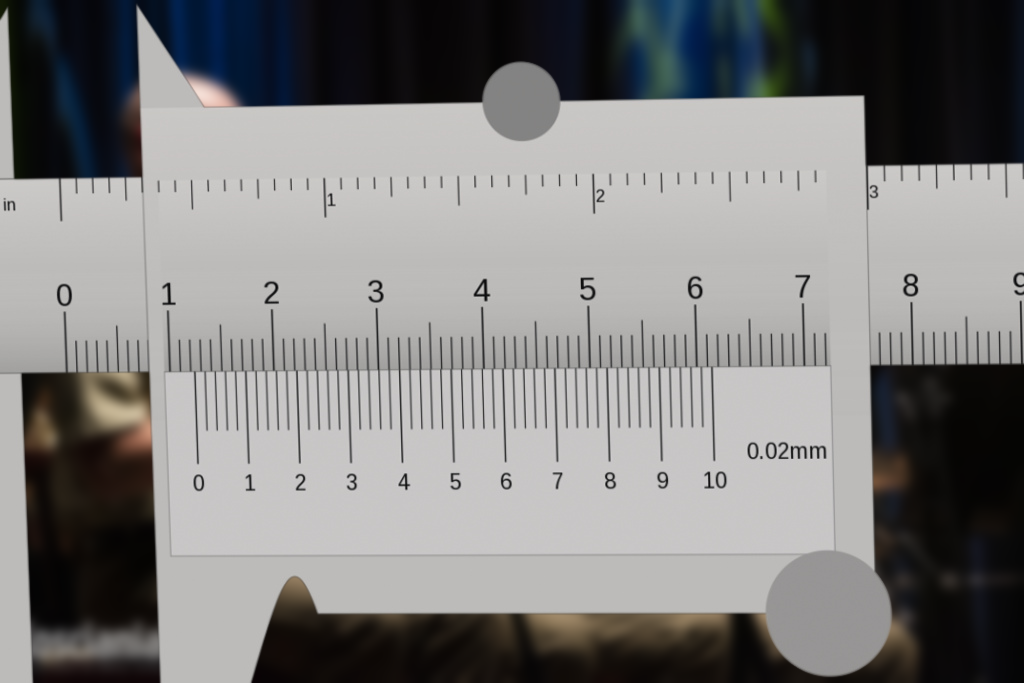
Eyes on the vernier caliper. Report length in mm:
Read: 12.4 mm
